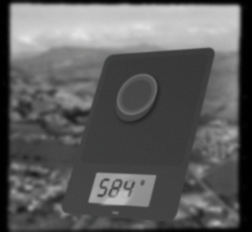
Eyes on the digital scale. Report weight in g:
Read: 584 g
